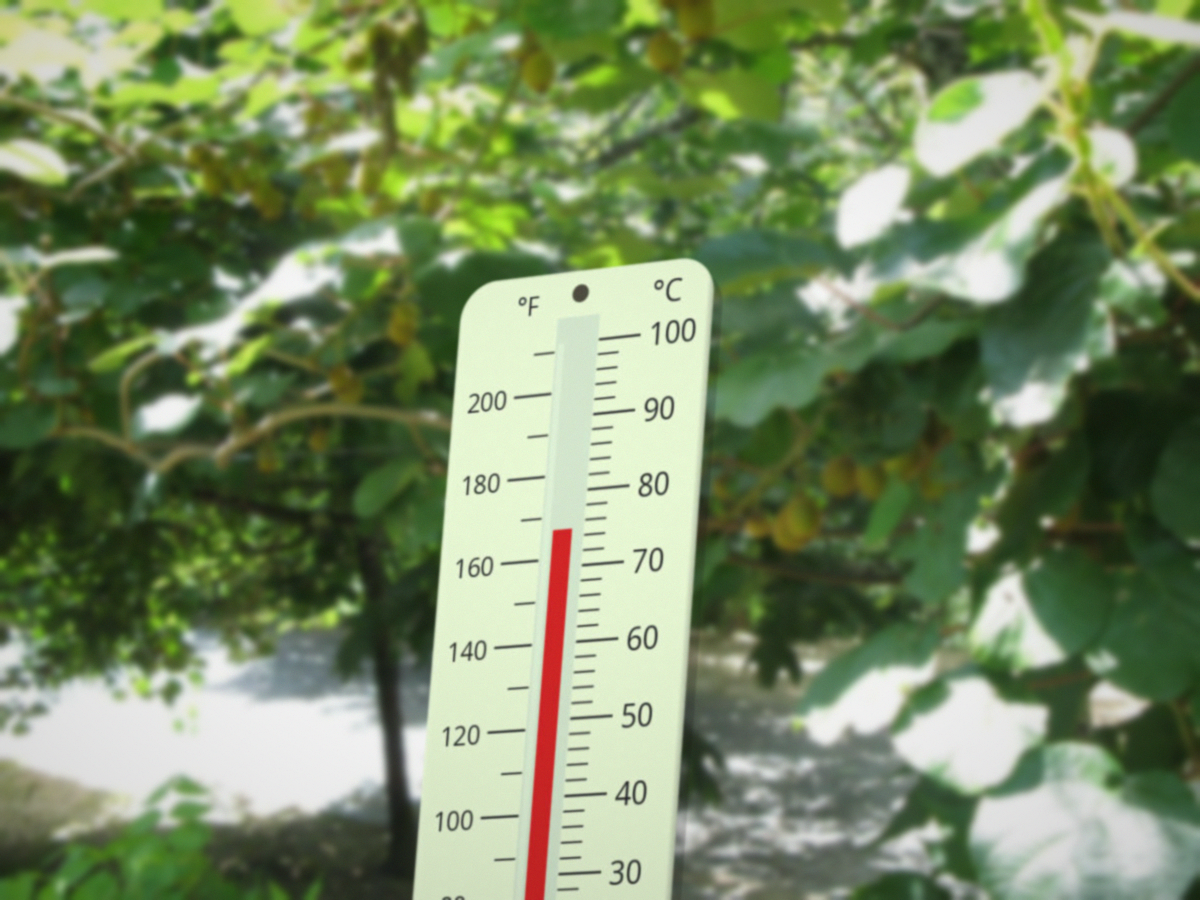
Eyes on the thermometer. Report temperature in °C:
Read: 75 °C
